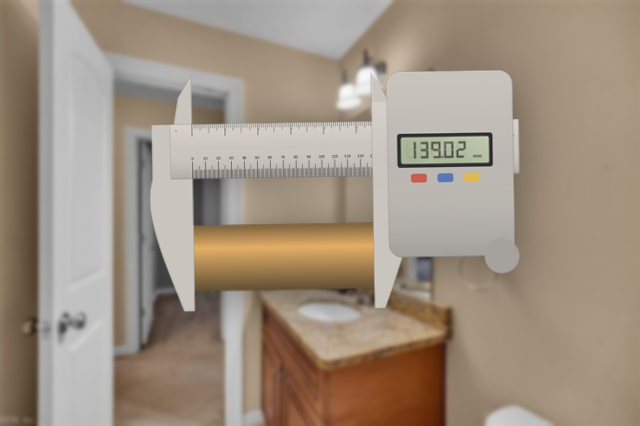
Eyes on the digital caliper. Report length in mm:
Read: 139.02 mm
